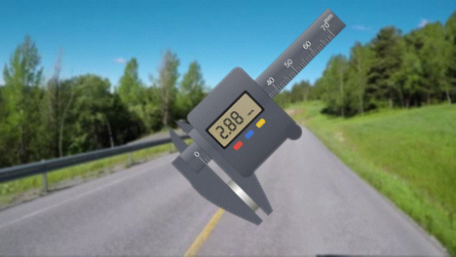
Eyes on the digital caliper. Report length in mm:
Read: 2.88 mm
